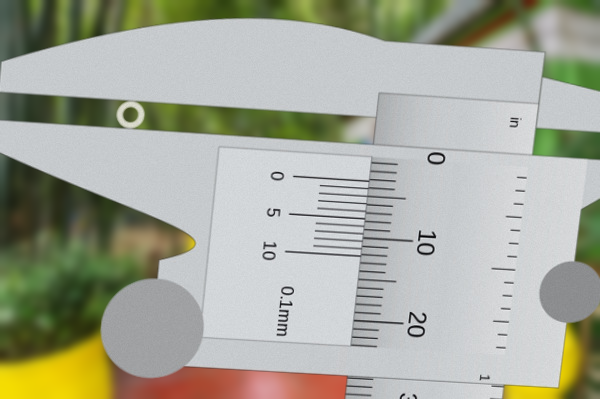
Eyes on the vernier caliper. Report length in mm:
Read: 3.2 mm
